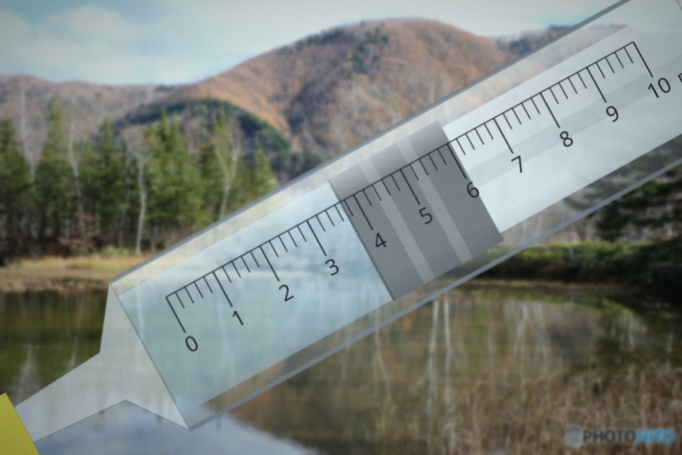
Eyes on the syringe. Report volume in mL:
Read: 3.7 mL
